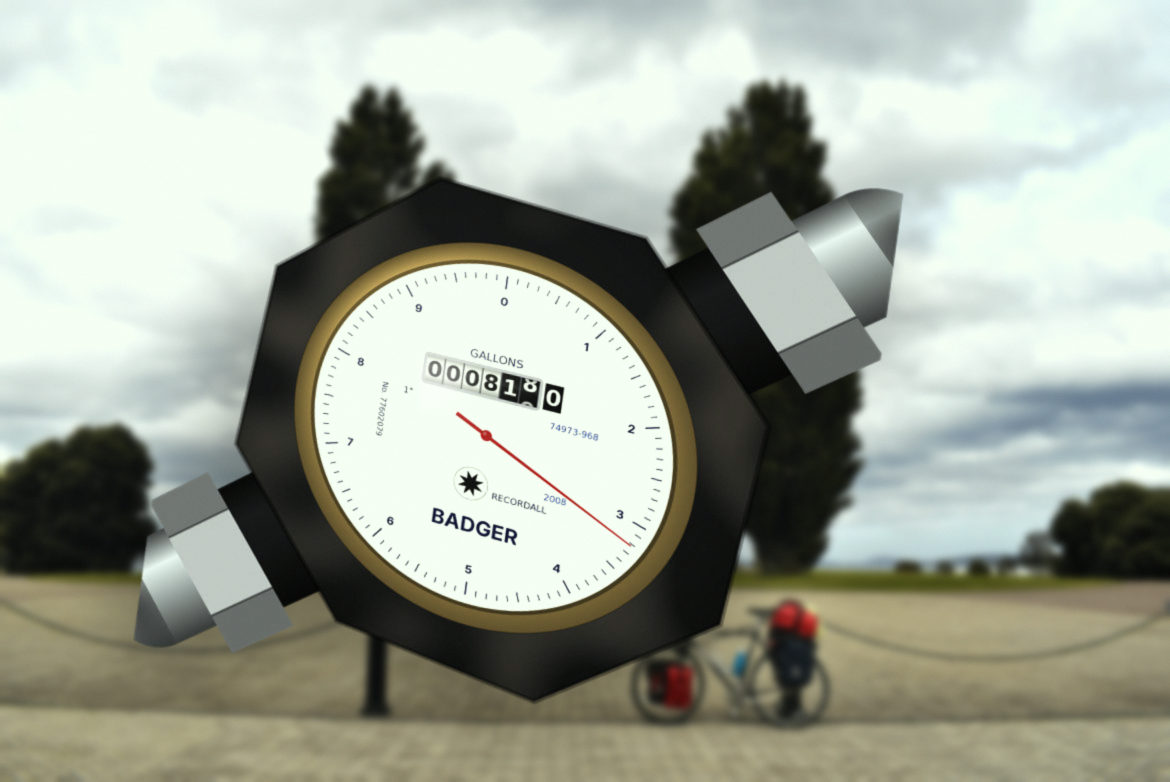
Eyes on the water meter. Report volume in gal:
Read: 8183.2 gal
